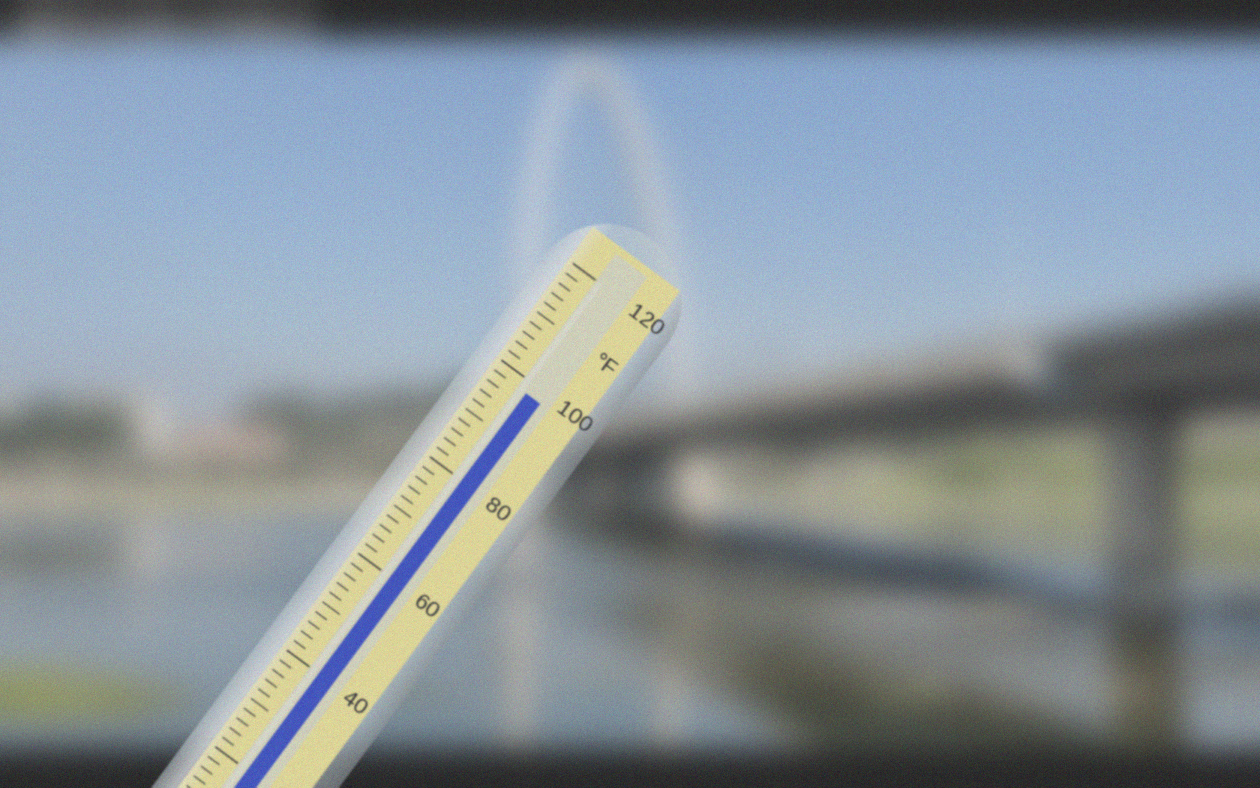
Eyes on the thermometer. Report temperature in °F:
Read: 98 °F
